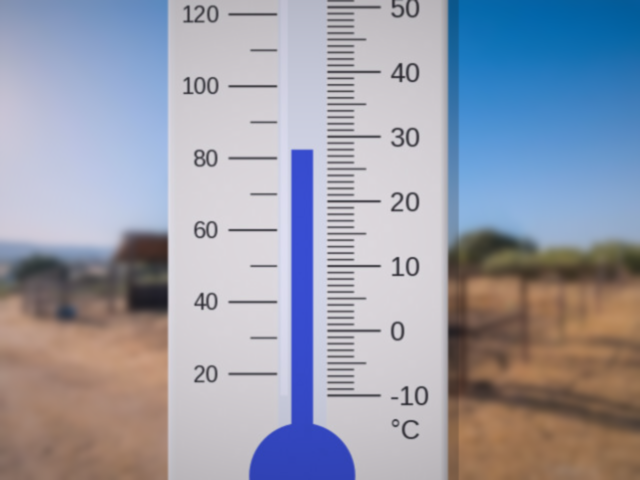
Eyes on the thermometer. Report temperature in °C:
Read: 28 °C
